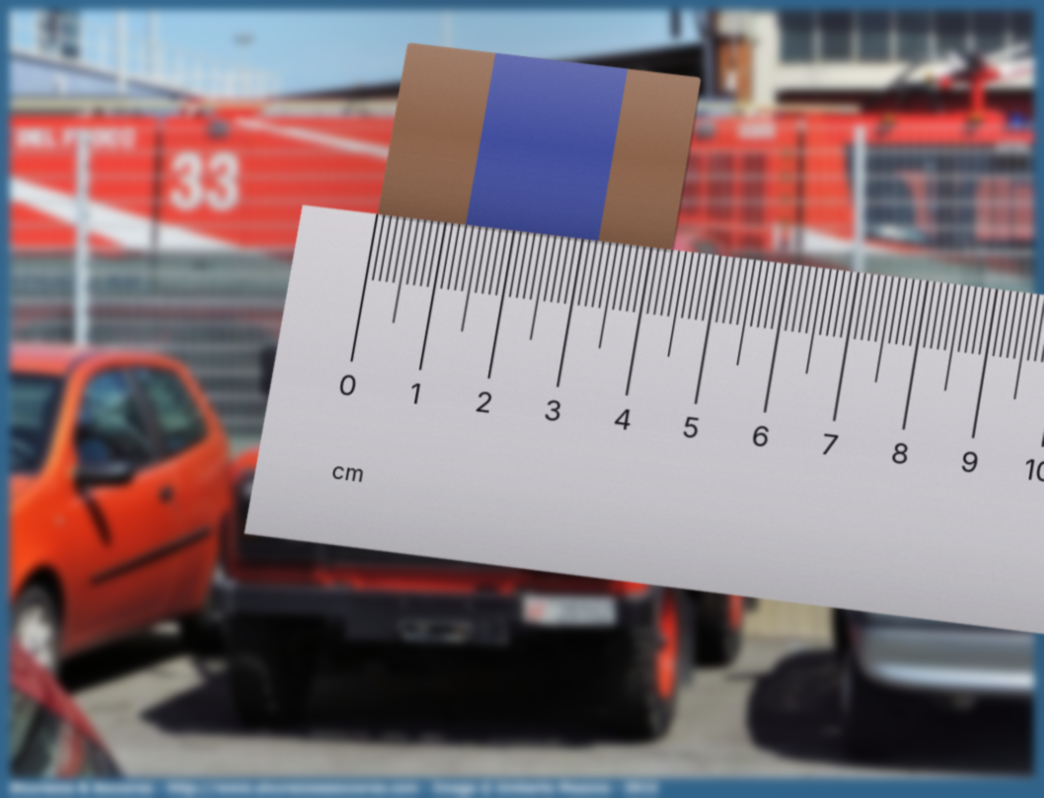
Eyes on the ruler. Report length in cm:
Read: 4.3 cm
